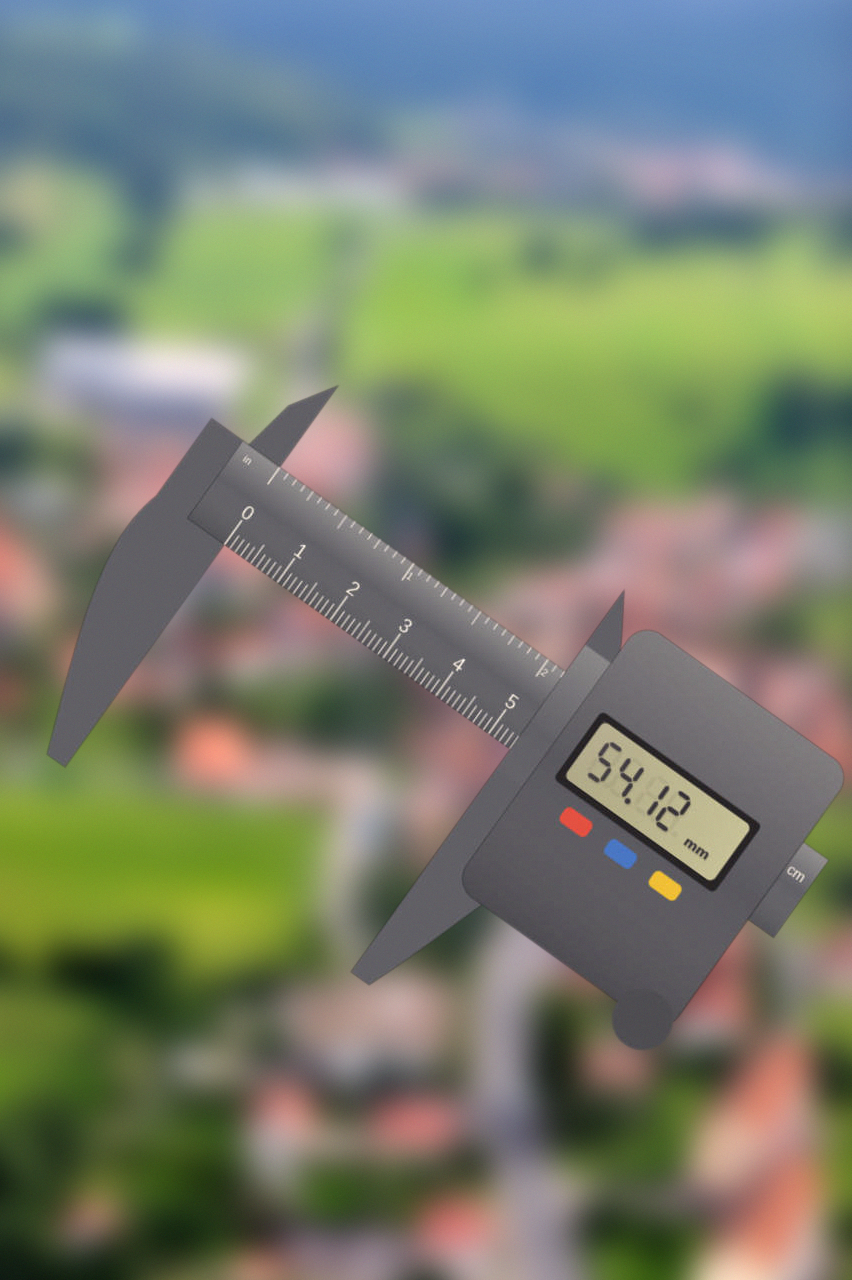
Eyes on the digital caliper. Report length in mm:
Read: 54.12 mm
